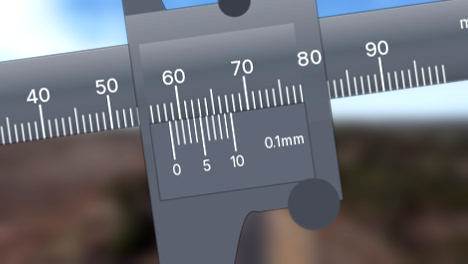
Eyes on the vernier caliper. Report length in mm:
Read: 58.4 mm
